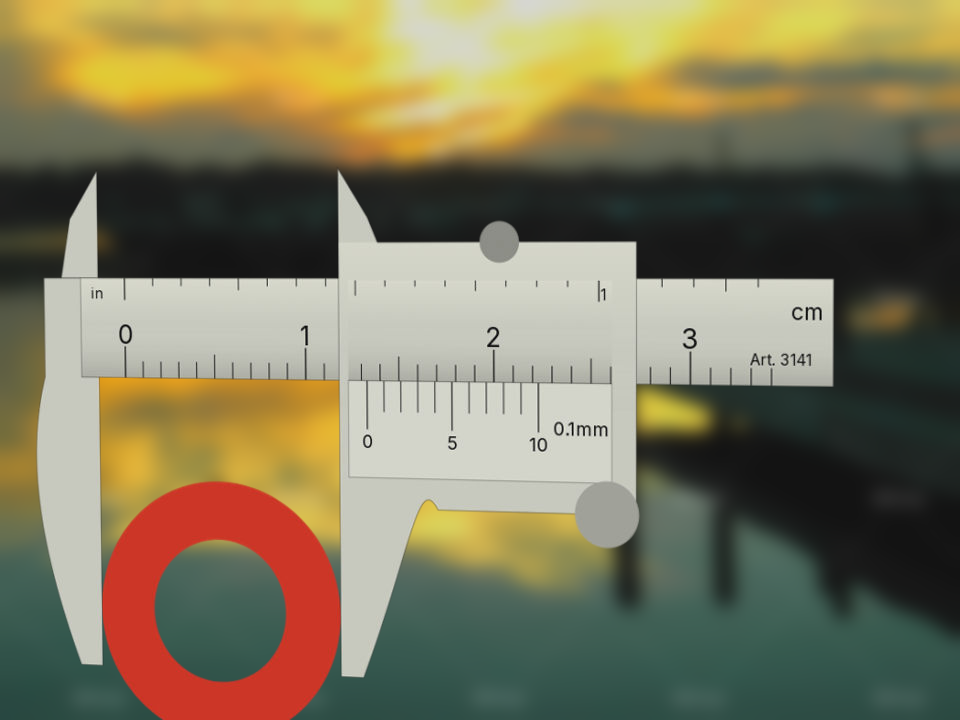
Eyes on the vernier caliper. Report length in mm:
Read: 13.3 mm
